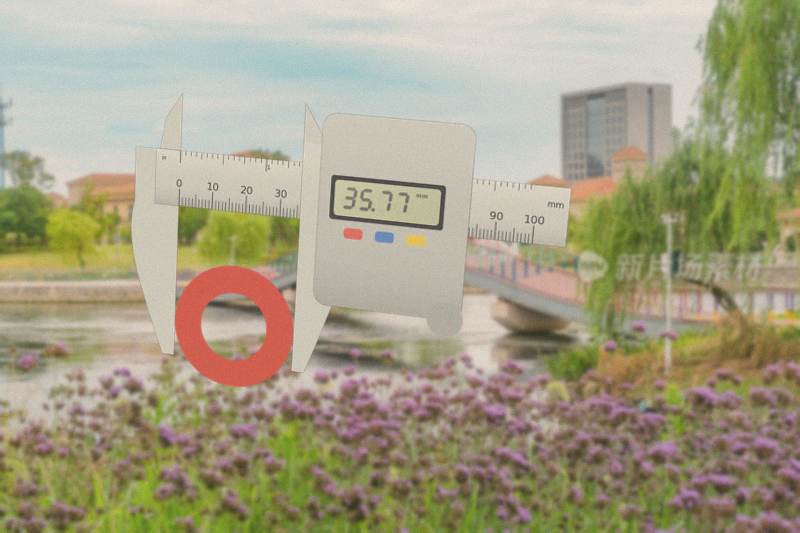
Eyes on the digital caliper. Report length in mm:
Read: 35.77 mm
